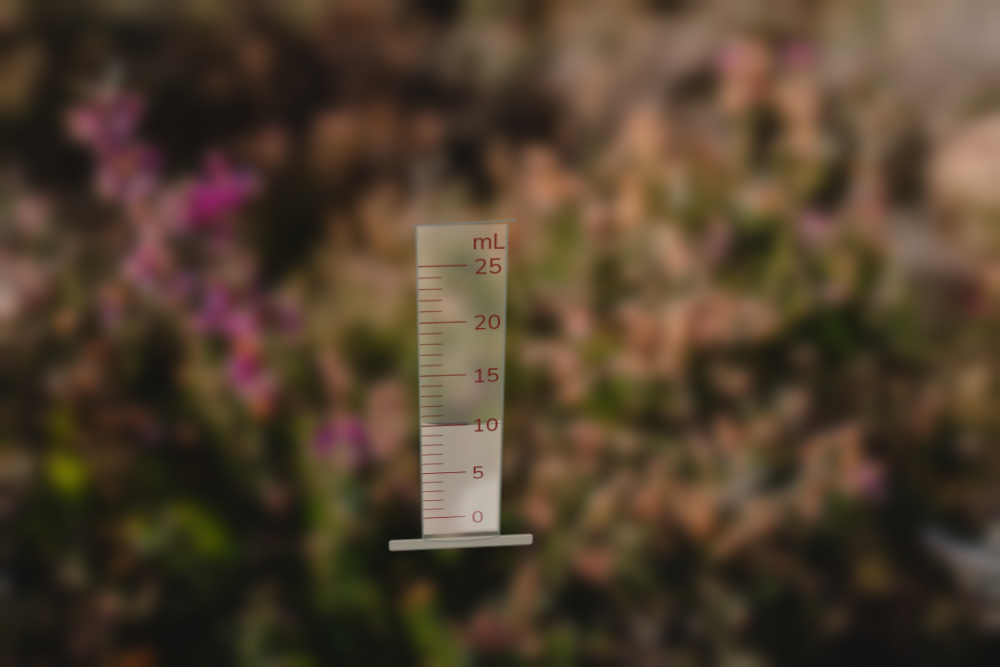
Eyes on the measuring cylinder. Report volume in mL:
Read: 10 mL
